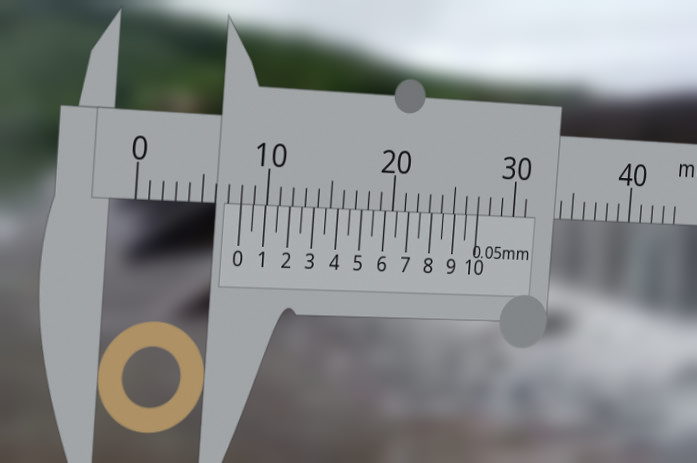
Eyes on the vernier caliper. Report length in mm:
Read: 8.0 mm
